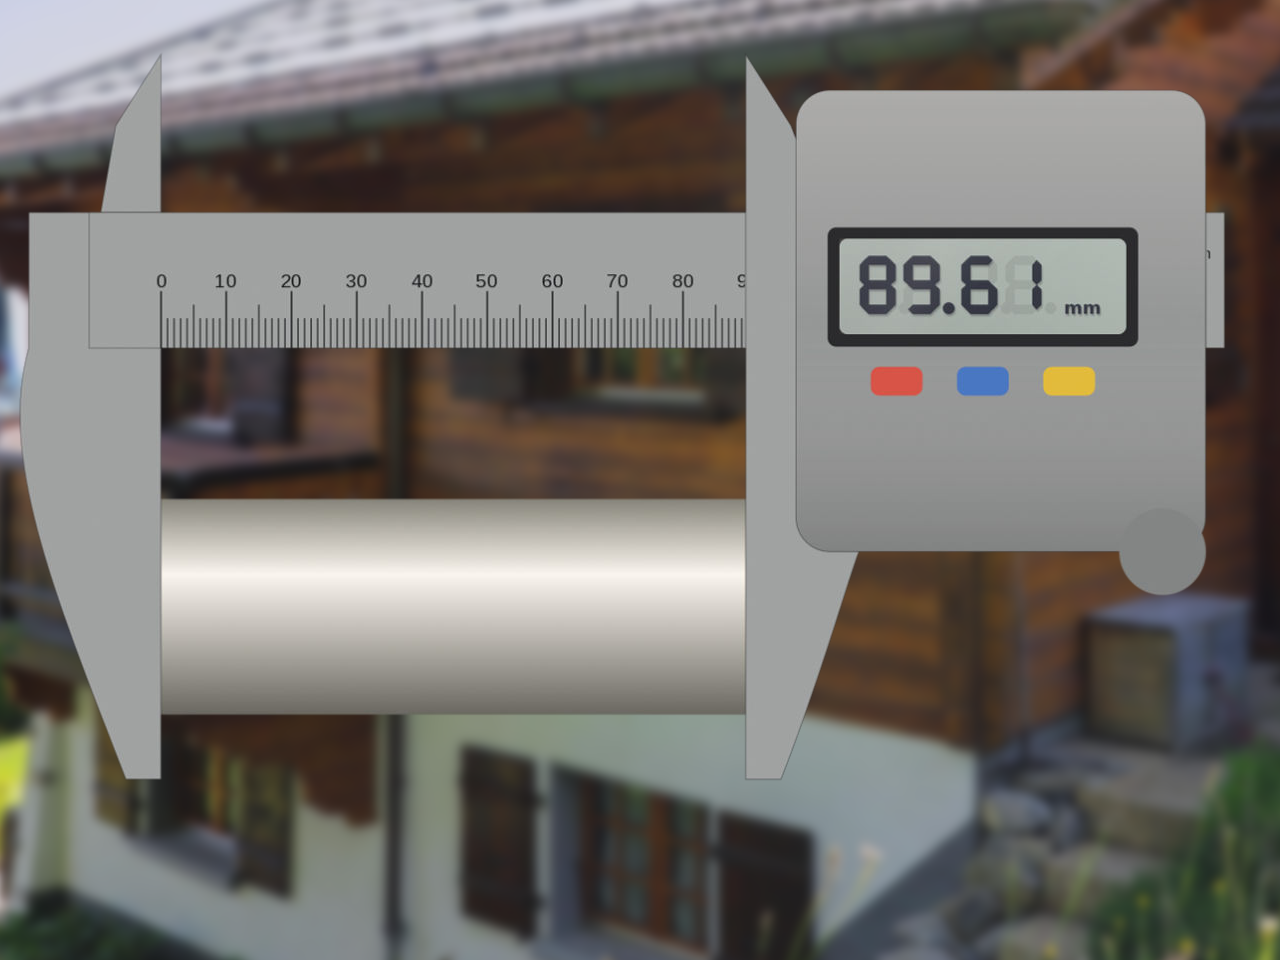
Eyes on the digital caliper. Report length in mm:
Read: 89.61 mm
